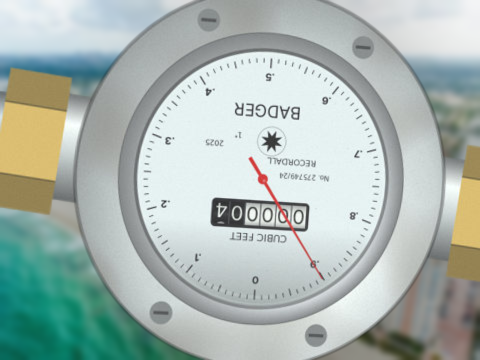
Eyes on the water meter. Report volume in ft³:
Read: 3.90 ft³
